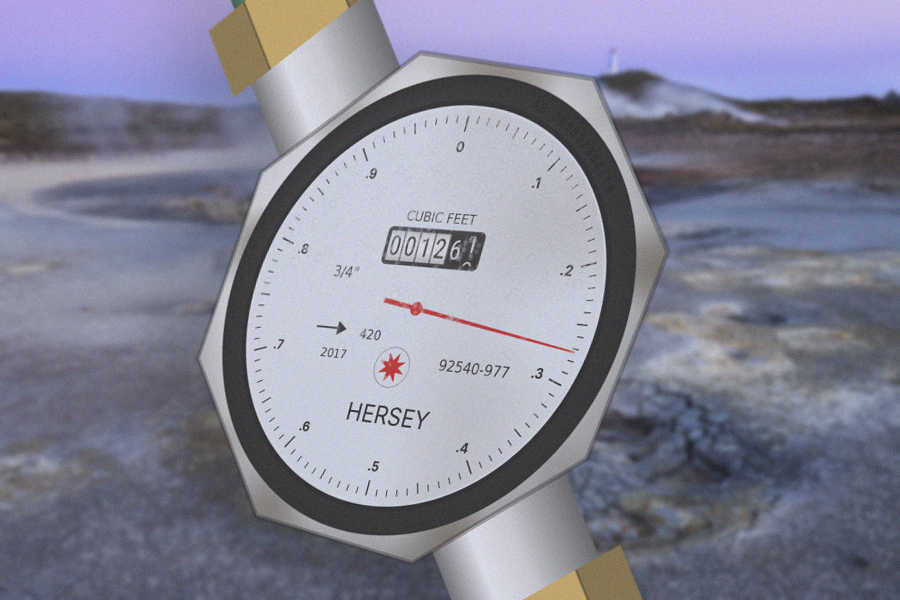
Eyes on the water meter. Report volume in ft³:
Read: 1261.27 ft³
